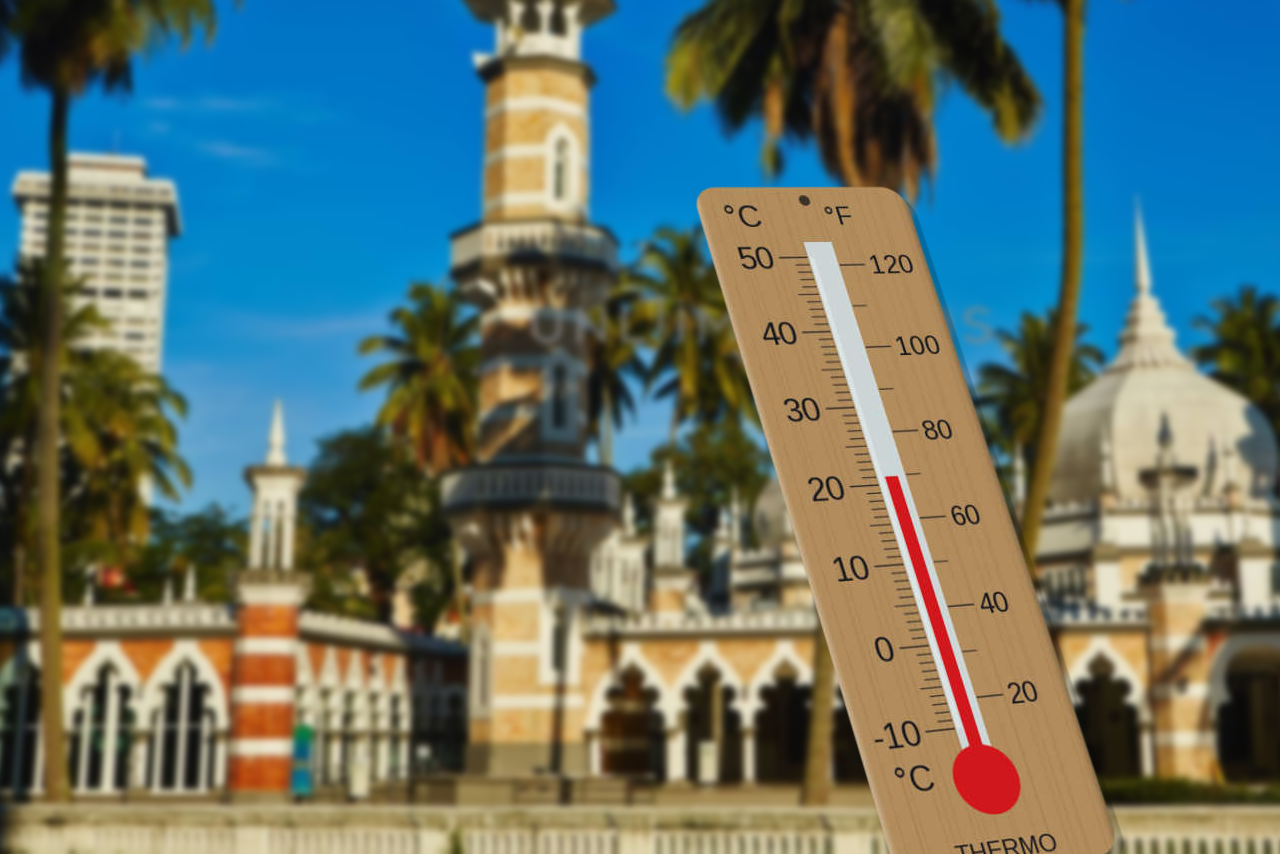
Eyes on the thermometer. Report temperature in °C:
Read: 21 °C
